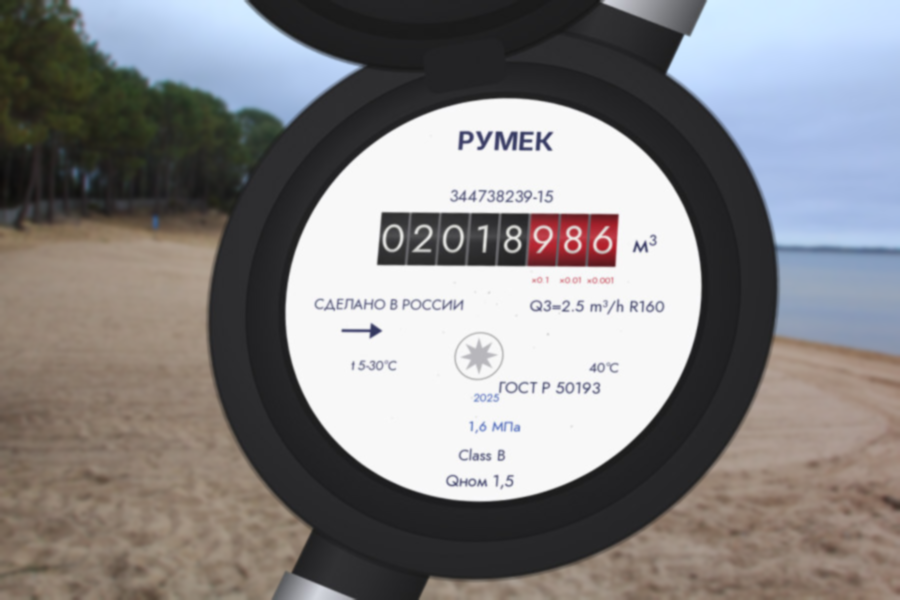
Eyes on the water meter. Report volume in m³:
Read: 2018.986 m³
